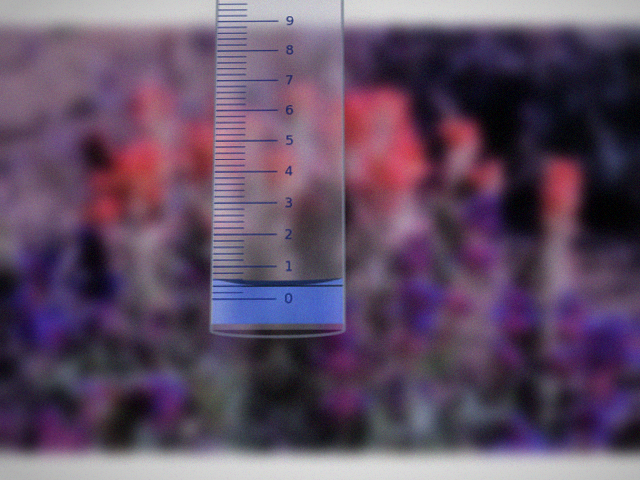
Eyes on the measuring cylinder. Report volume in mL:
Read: 0.4 mL
